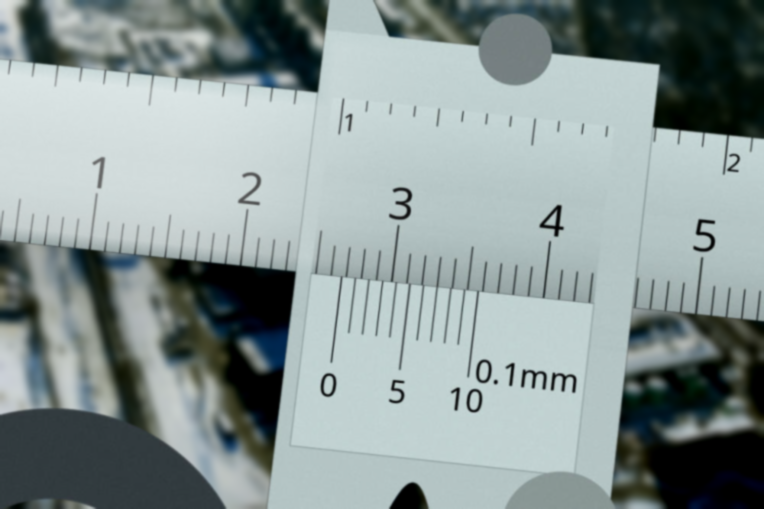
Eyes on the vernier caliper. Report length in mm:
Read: 26.7 mm
